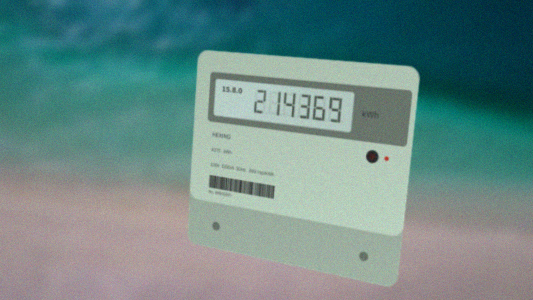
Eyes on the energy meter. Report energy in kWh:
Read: 214369 kWh
